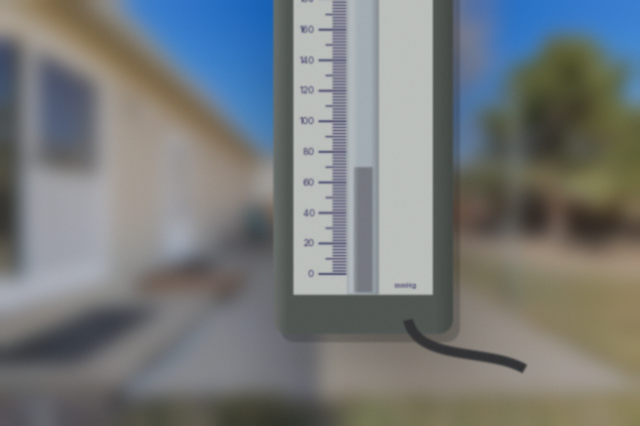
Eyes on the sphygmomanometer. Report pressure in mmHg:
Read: 70 mmHg
